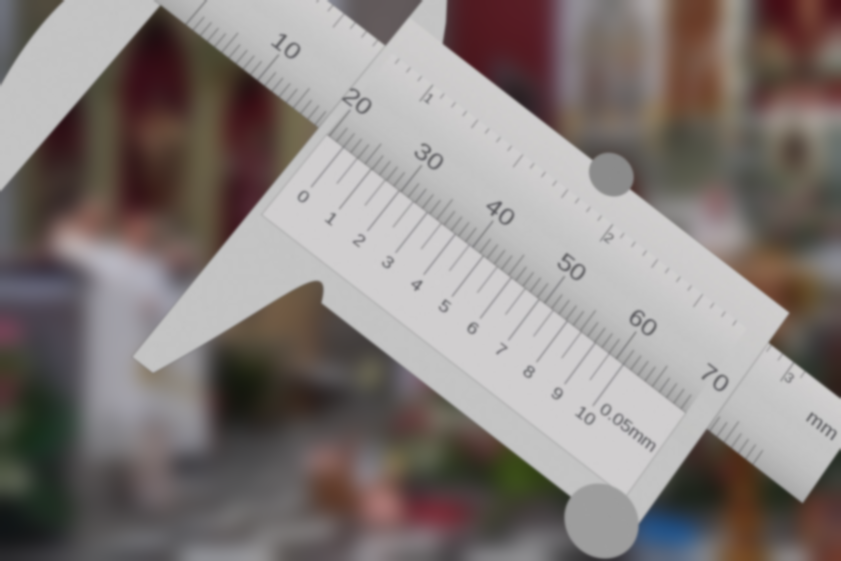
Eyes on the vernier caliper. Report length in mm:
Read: 22.0 mm
